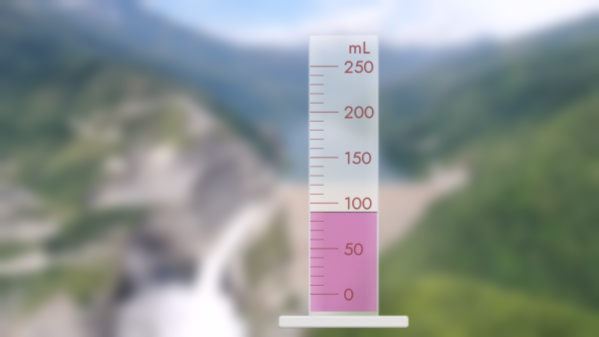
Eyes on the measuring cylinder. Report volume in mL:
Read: 90 mL
